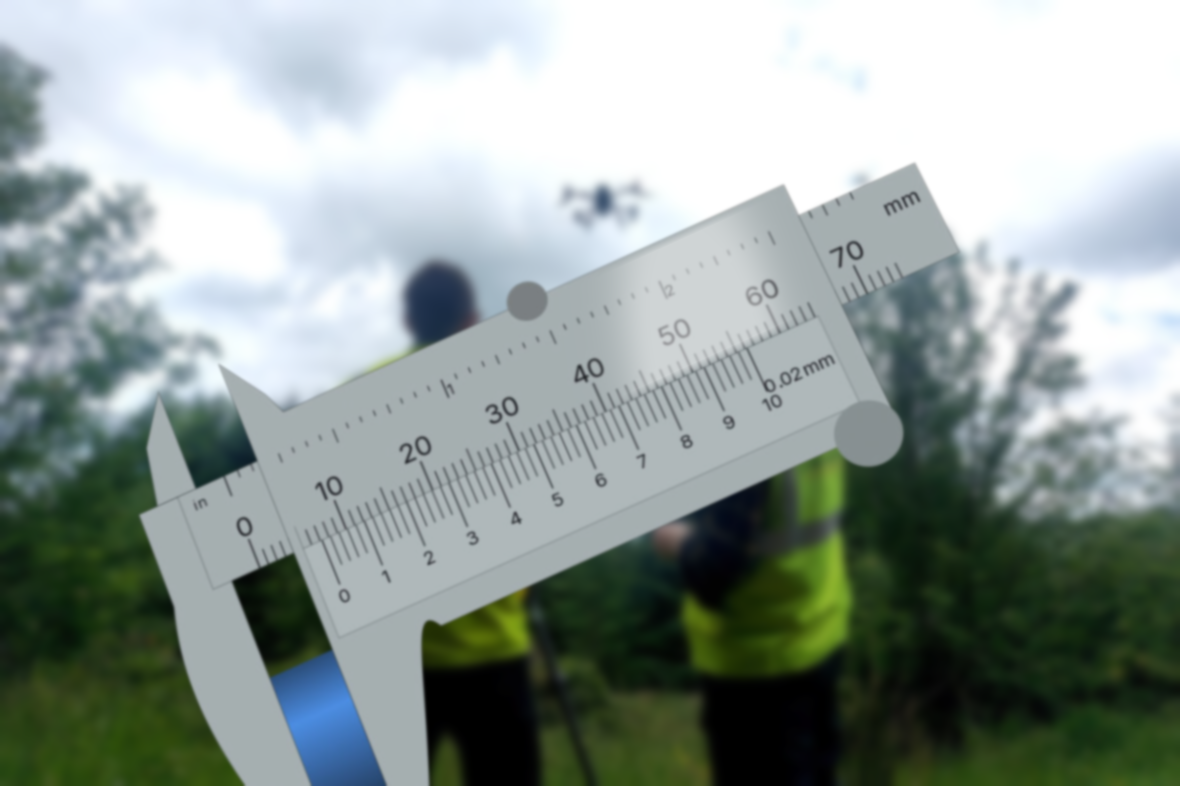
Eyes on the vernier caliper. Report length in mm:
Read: 7.2 mm
